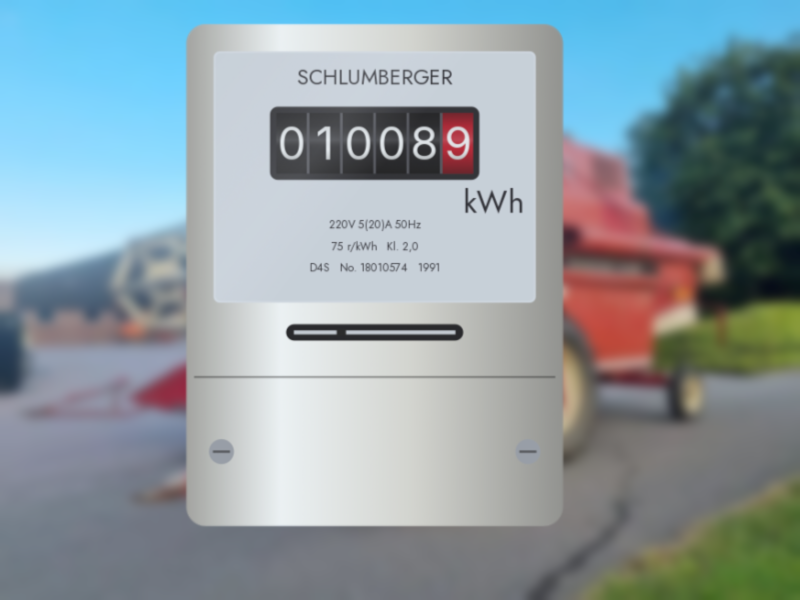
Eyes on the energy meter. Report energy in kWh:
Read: 1008.9 kWh
